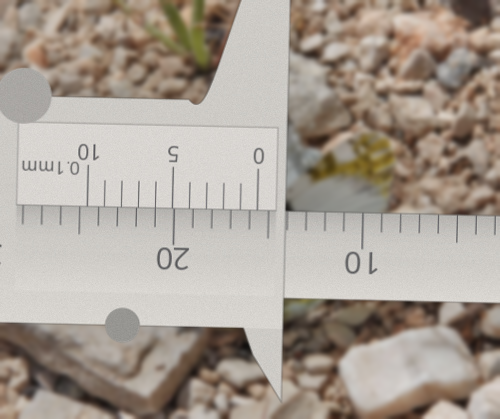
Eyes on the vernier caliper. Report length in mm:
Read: 15.6 mm
